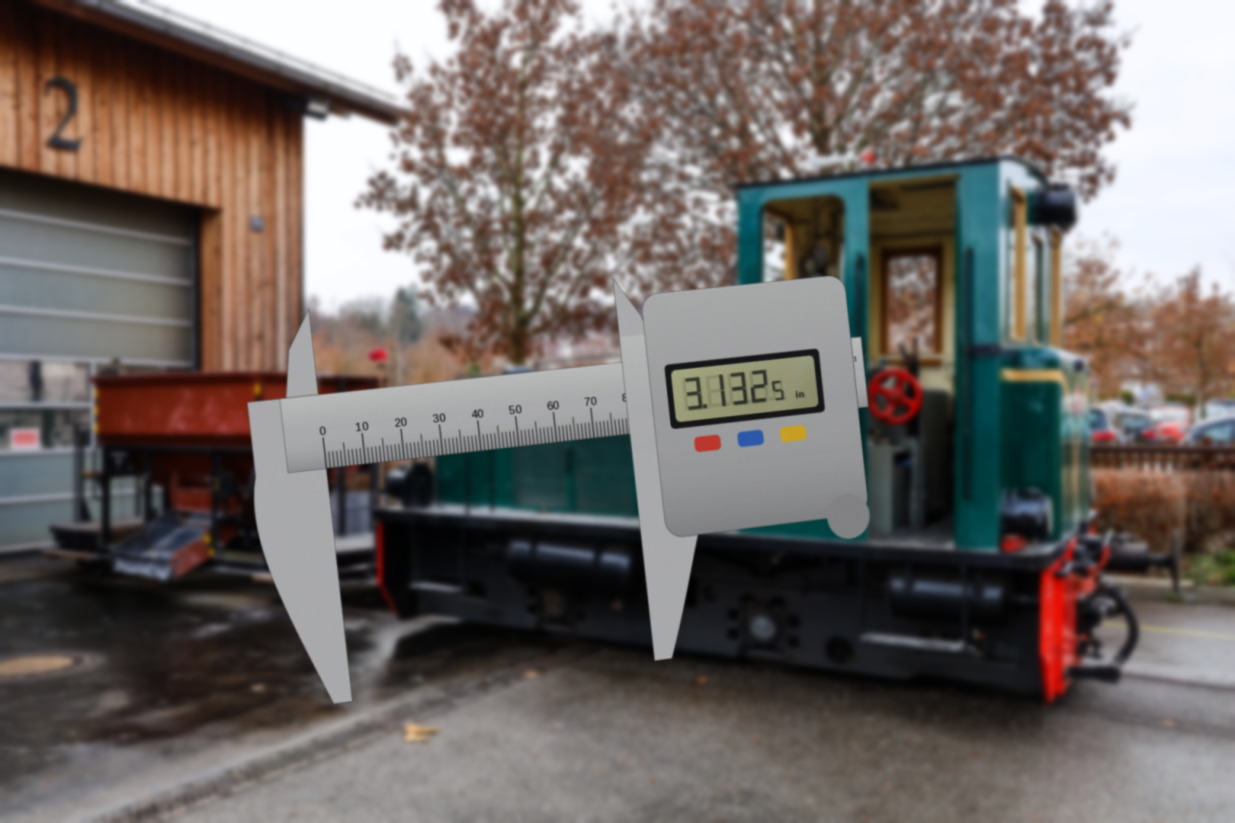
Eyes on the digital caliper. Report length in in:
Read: 3.1325 in
